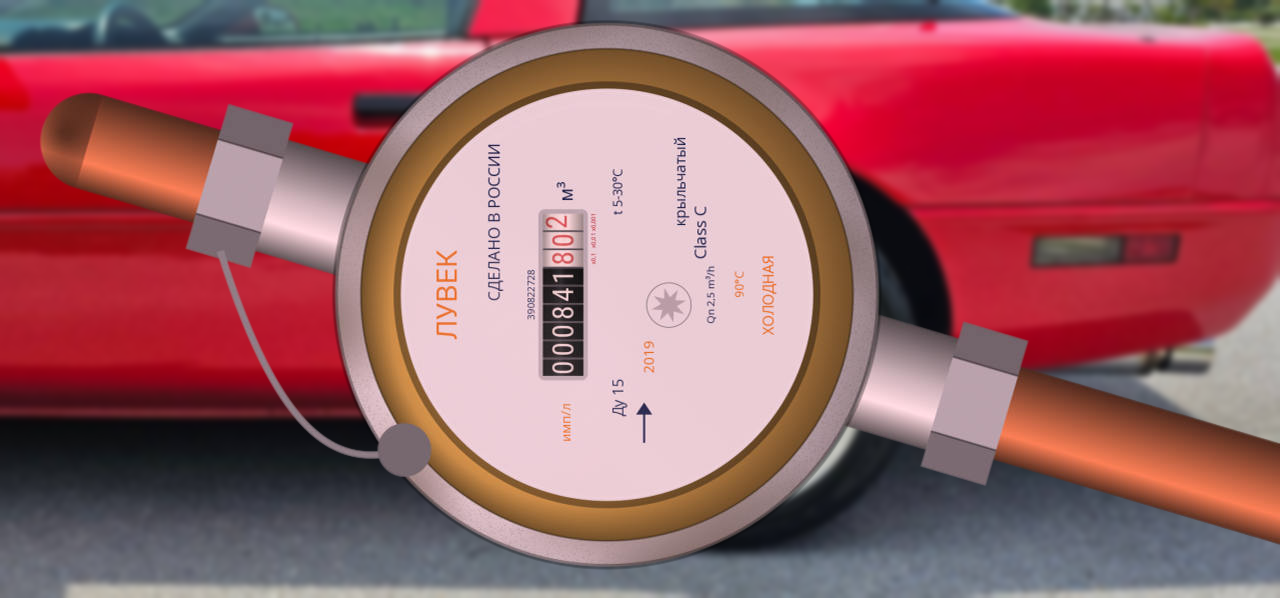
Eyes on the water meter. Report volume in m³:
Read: 841.802 m³
